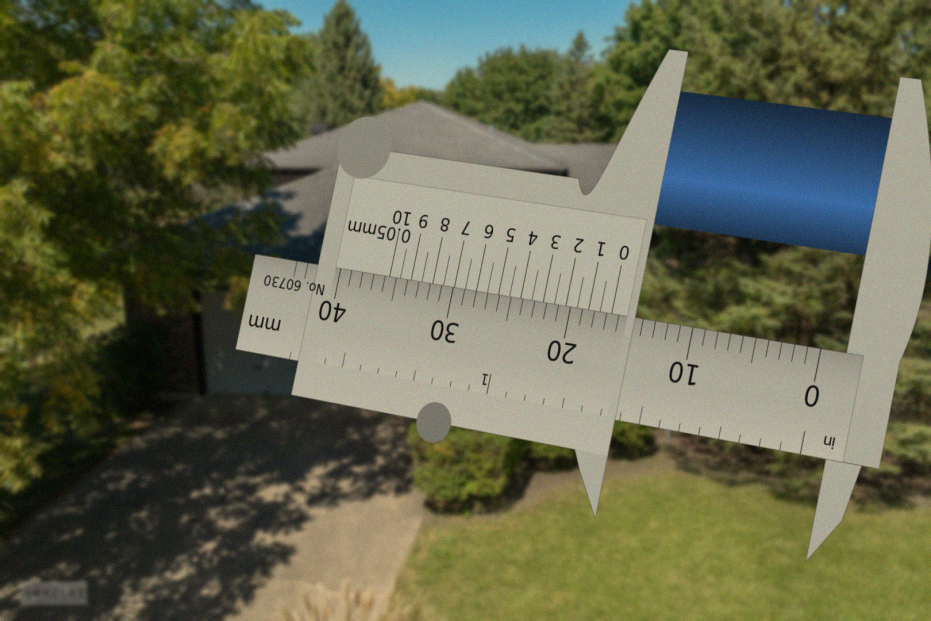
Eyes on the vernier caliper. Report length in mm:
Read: 16.6 mm
